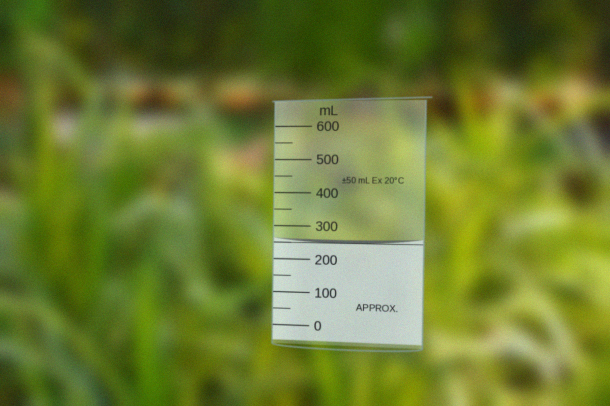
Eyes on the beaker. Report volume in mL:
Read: 250 mL
